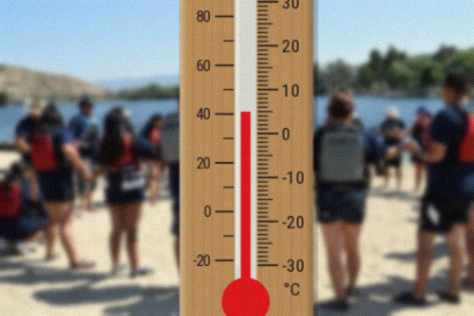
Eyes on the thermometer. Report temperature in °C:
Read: 5 °C
